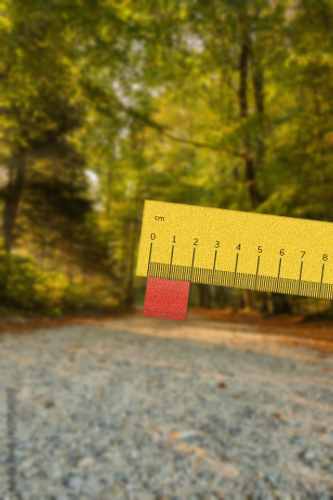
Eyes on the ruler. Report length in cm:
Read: 2 cm
